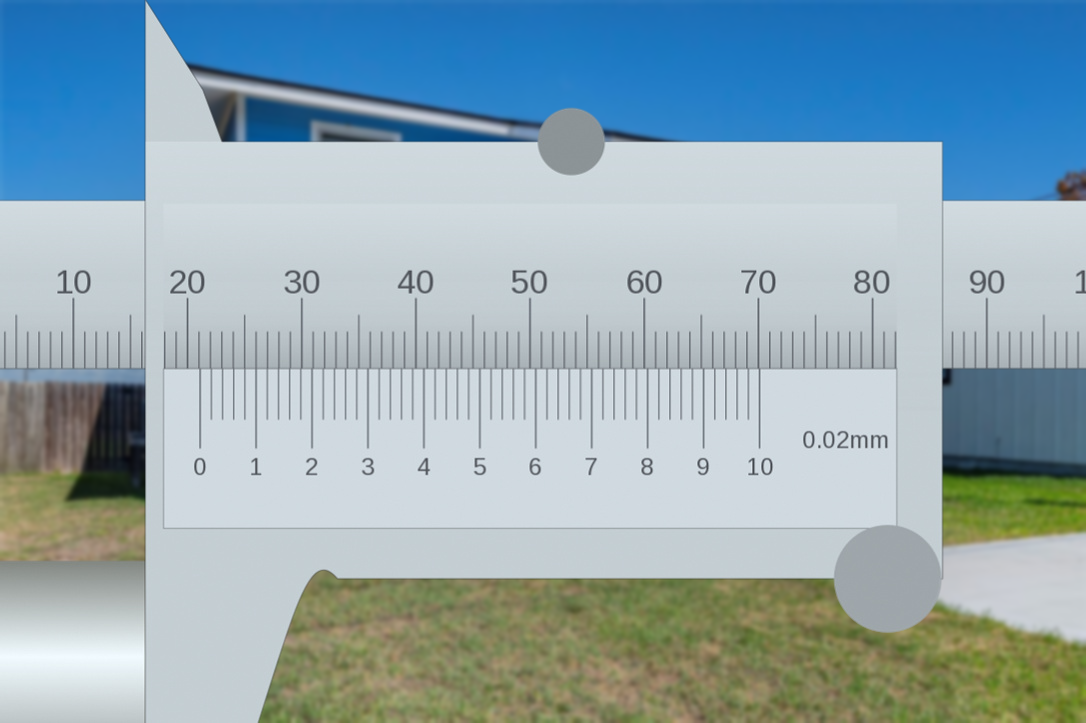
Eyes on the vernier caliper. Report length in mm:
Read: 21.1 mm
